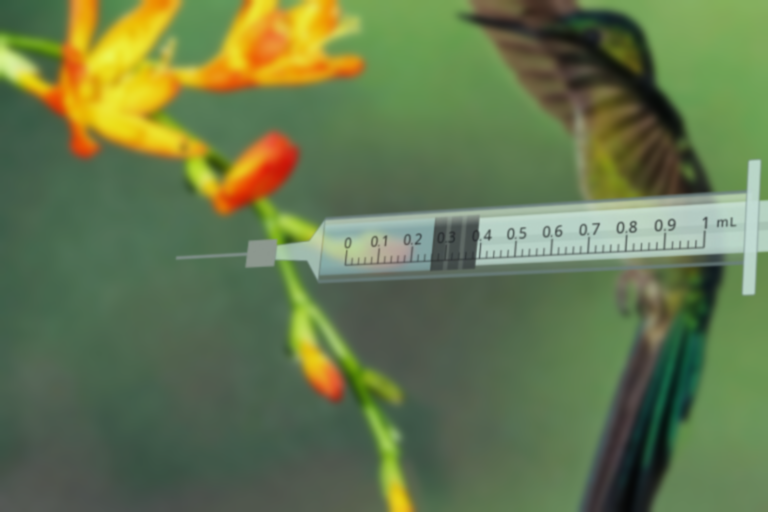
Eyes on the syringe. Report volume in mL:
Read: 0.26 mL
